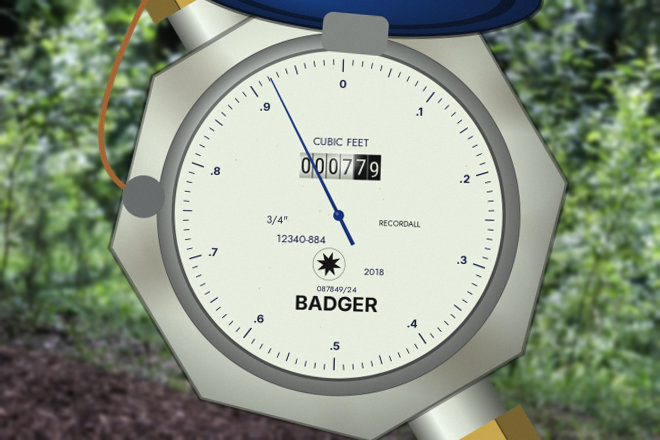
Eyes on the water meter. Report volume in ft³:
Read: 778.92 ft³
